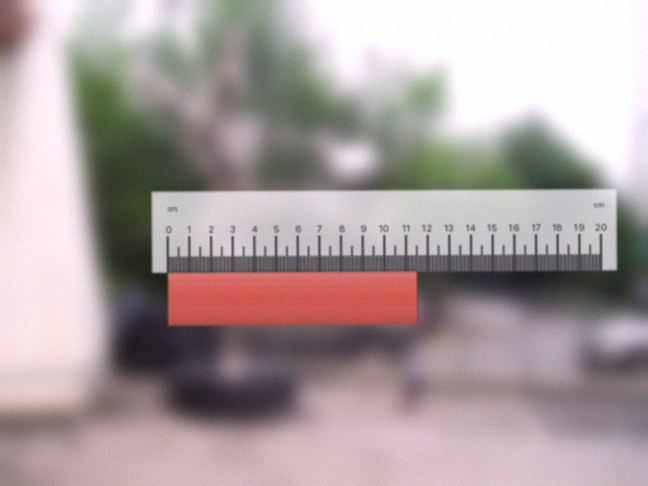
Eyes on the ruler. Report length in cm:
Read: 11.5 cm
